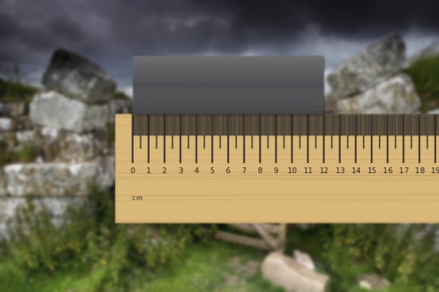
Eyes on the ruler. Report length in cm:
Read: 12 cm
